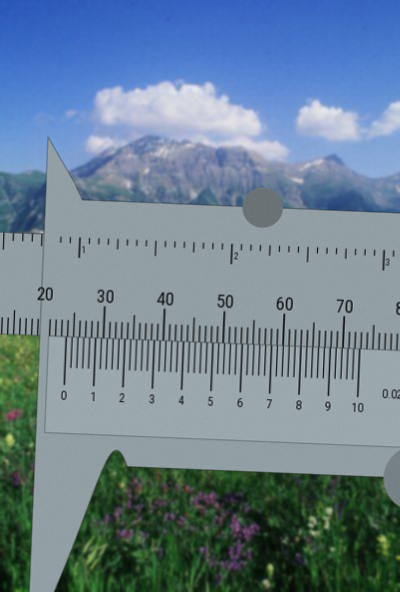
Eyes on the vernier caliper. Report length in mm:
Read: 23.8 mm
